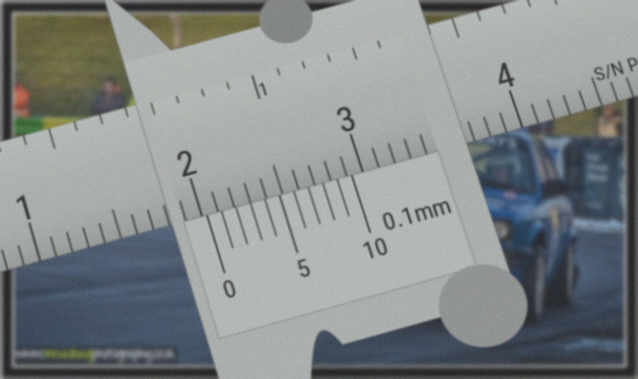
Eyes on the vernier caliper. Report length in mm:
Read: 20.3 mm
